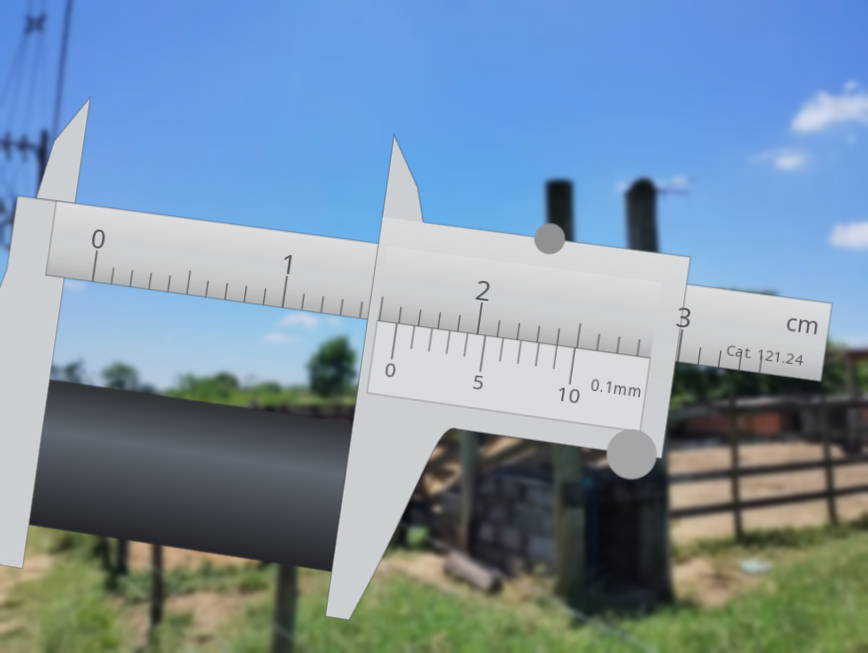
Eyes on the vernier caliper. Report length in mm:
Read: 15.9 mm
